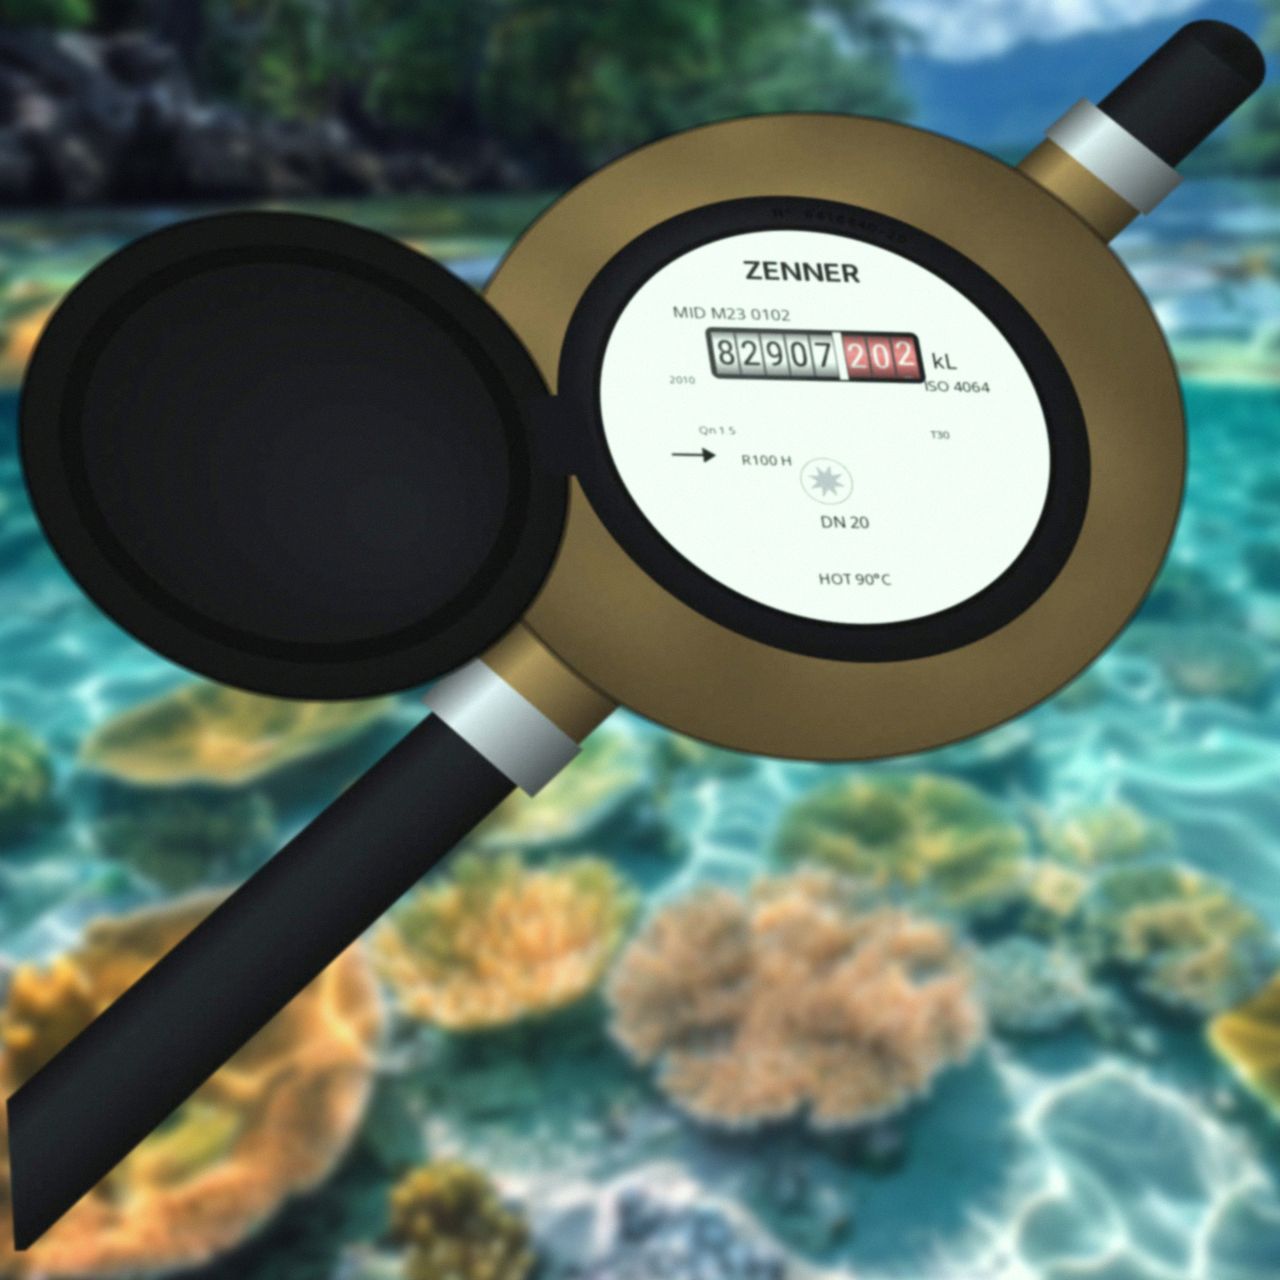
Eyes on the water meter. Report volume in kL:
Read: 82907.202 kL
